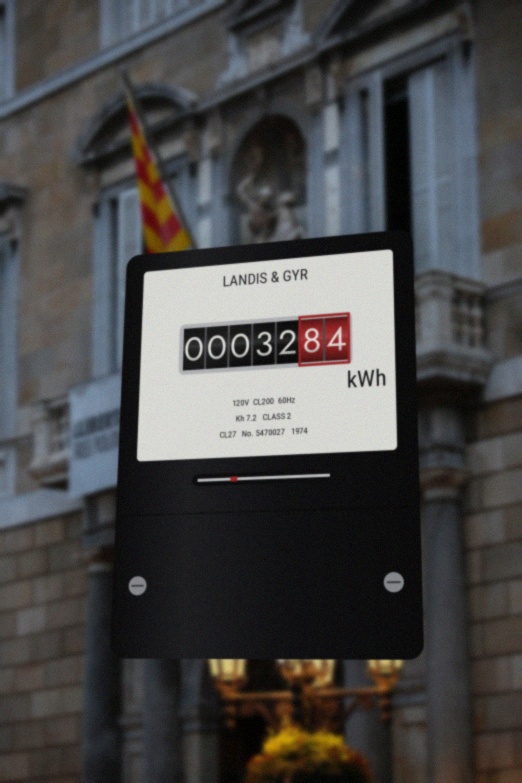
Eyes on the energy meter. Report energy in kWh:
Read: 32.84 kWh
